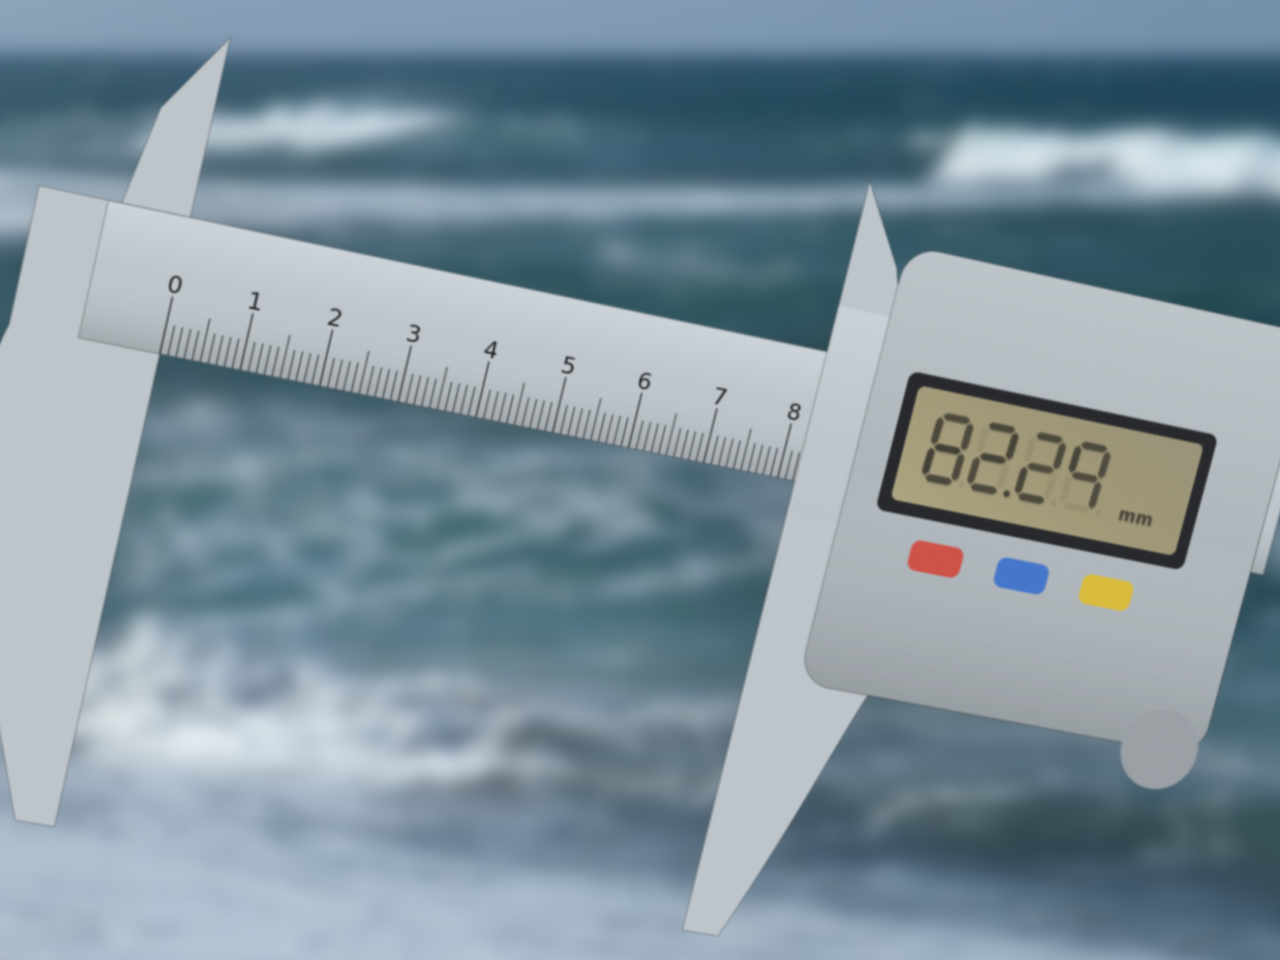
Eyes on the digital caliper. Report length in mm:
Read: 82.29 mm
